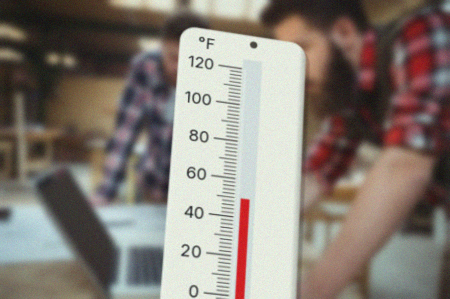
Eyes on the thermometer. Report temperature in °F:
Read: 50 °F
